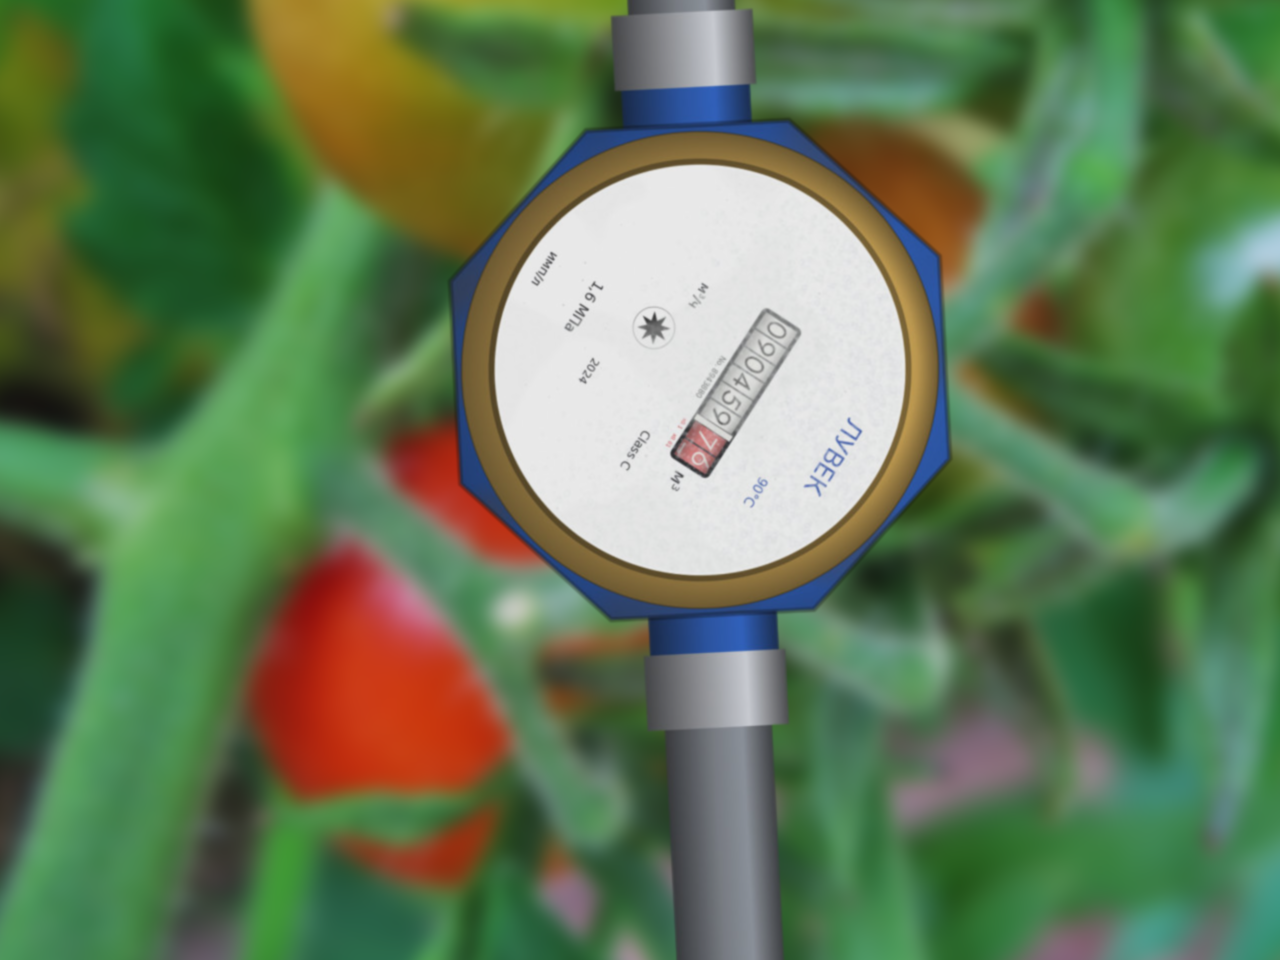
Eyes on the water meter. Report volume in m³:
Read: 90459.76 m³
